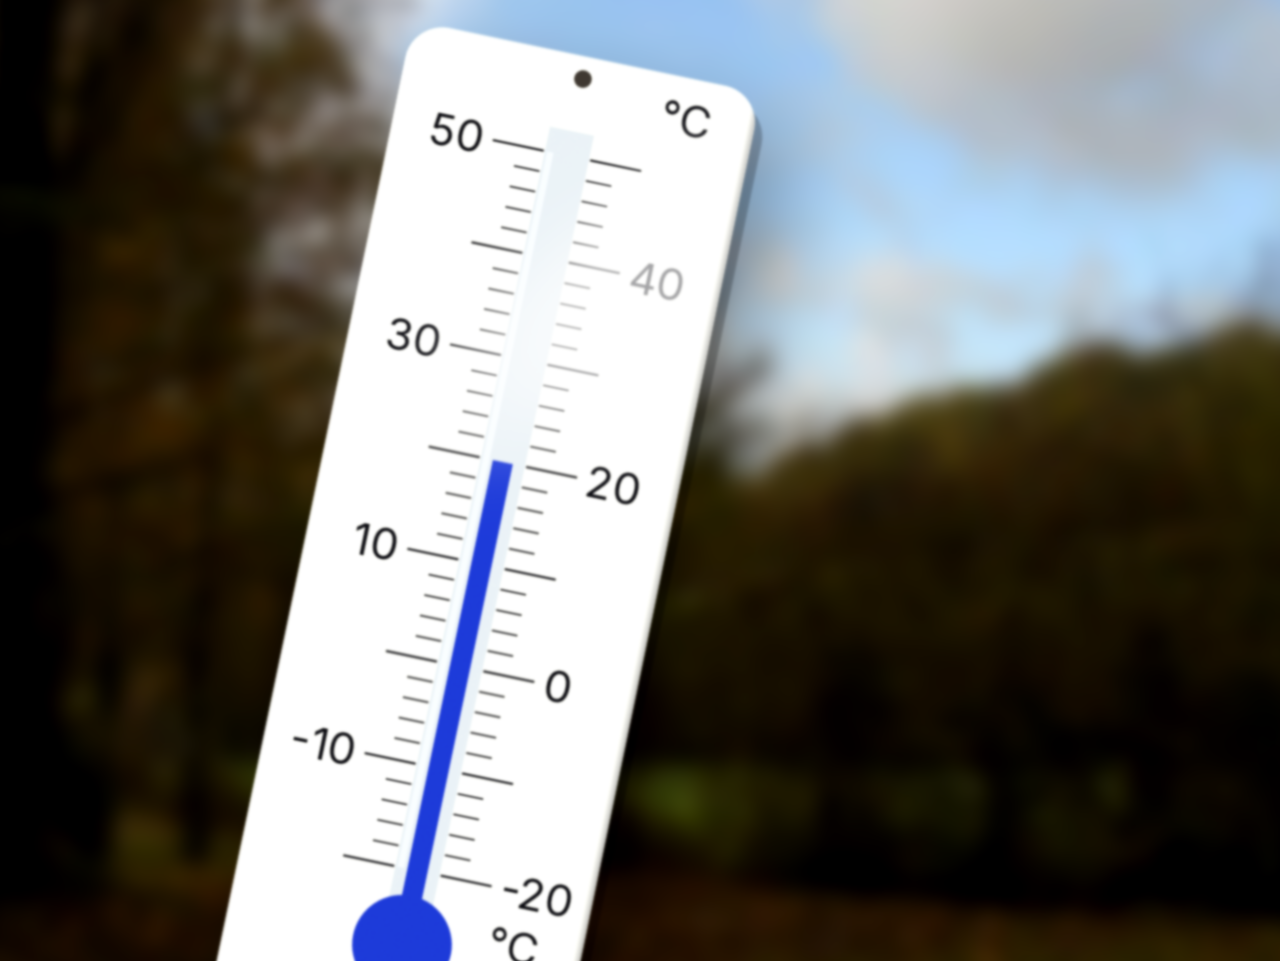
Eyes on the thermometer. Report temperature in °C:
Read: 20 °C
